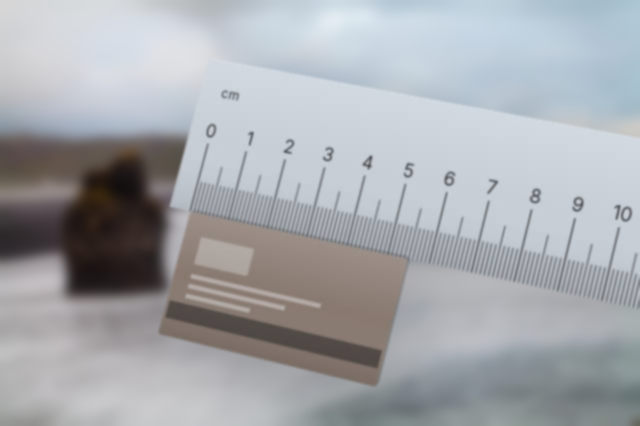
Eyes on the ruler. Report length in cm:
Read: 5.5 cm
